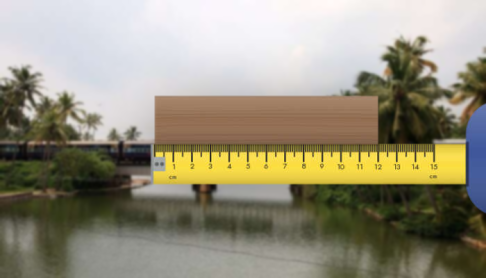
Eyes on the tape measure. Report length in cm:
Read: 12 cm
